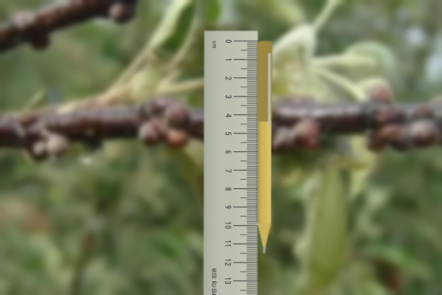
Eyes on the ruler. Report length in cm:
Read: 11.5 cm
